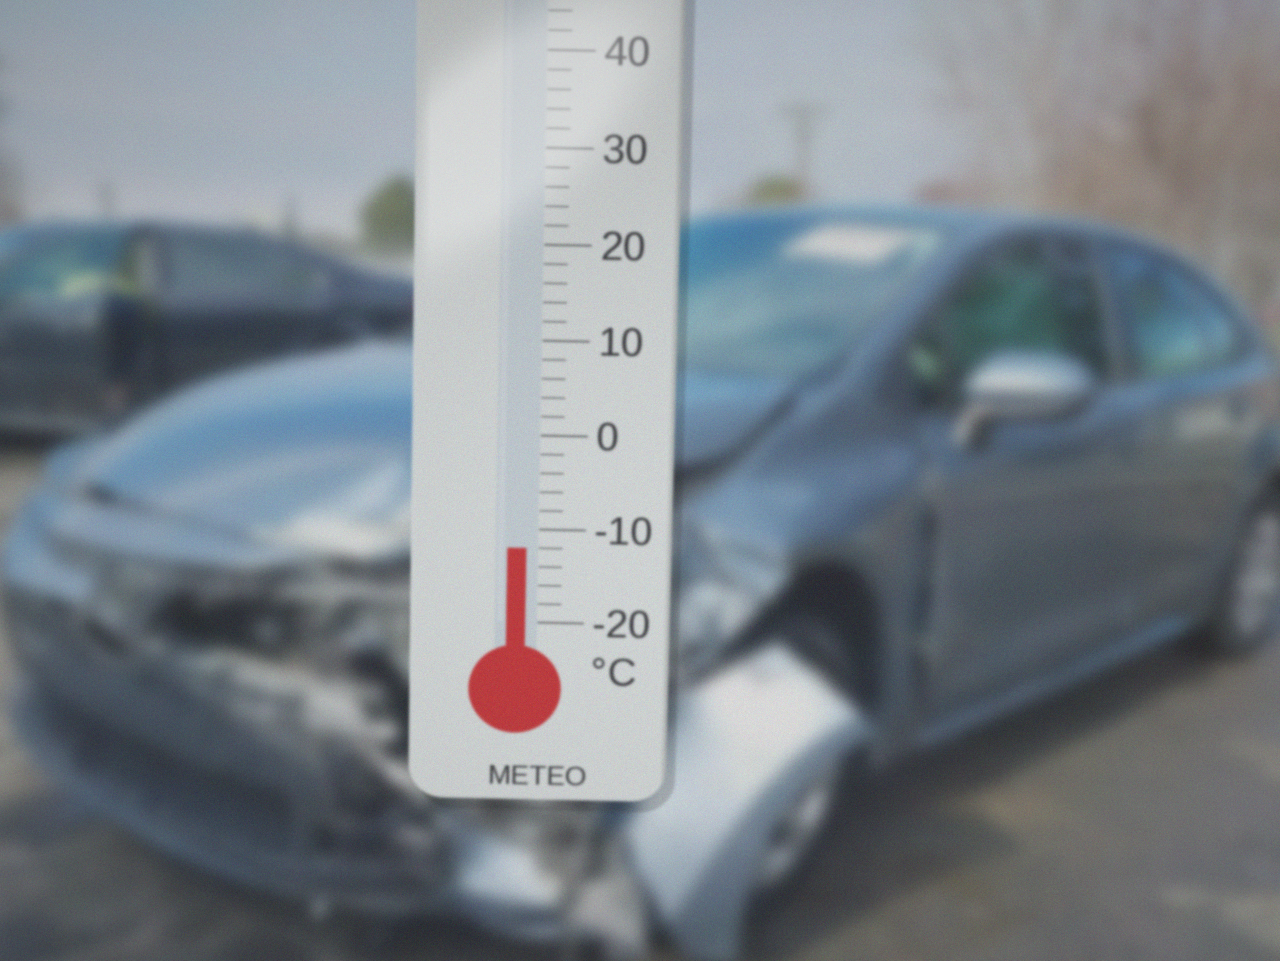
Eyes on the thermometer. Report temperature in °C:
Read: -12 °C
